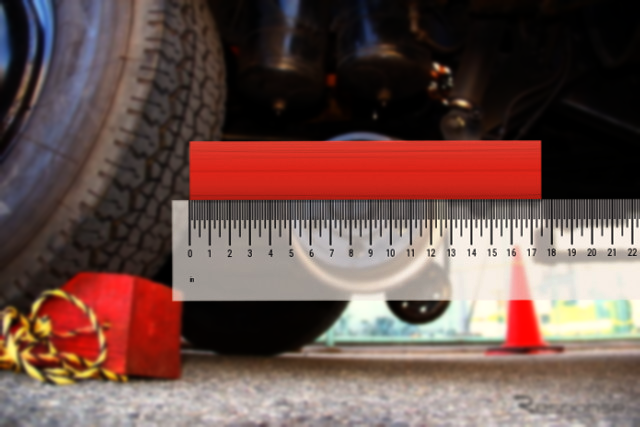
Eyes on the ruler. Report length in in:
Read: 17.5 in
